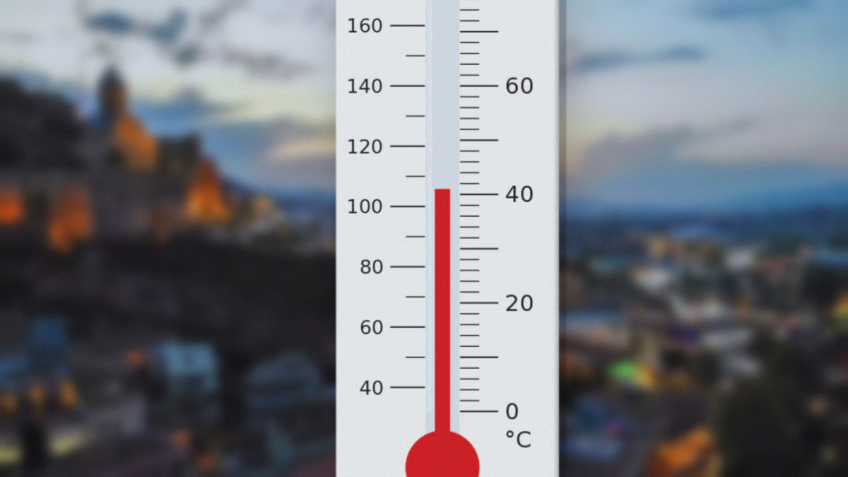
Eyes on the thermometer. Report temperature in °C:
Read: 41 °C
